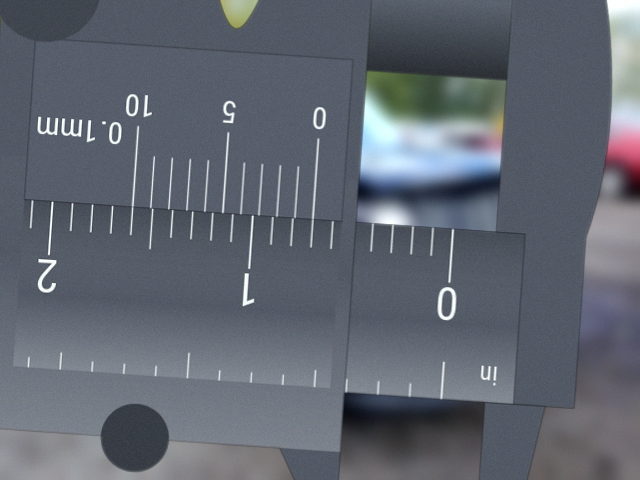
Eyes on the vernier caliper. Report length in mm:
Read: 7.0 mm
